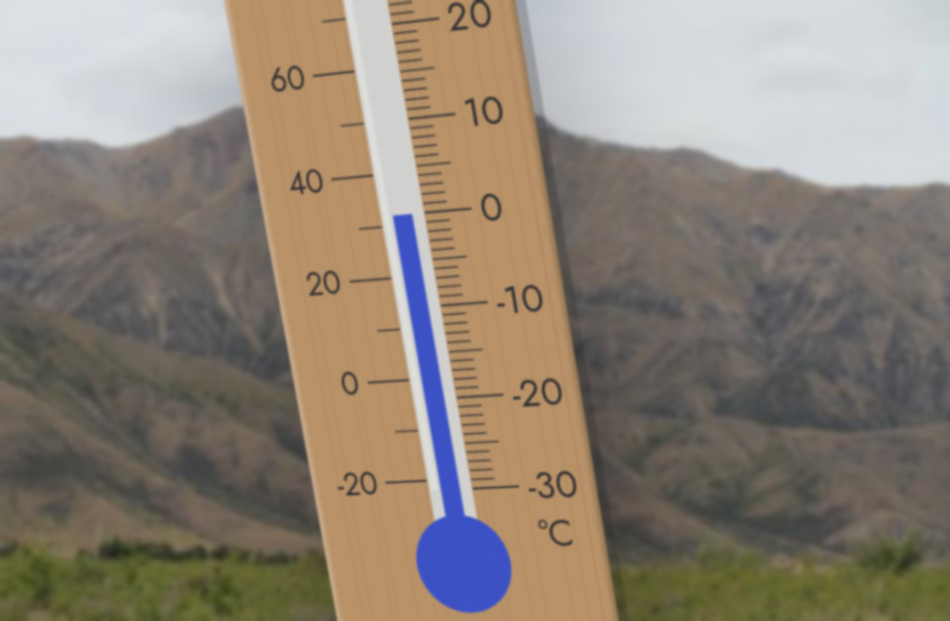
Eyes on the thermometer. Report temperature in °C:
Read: 0 °C
